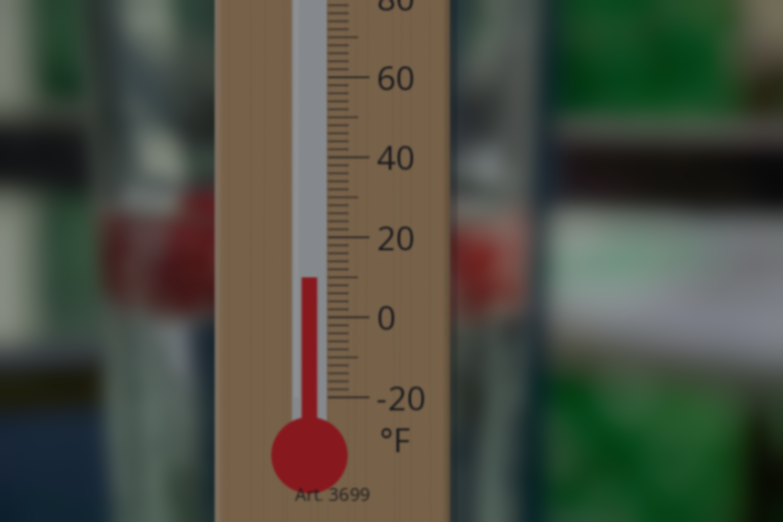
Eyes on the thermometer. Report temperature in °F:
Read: 10 °F
